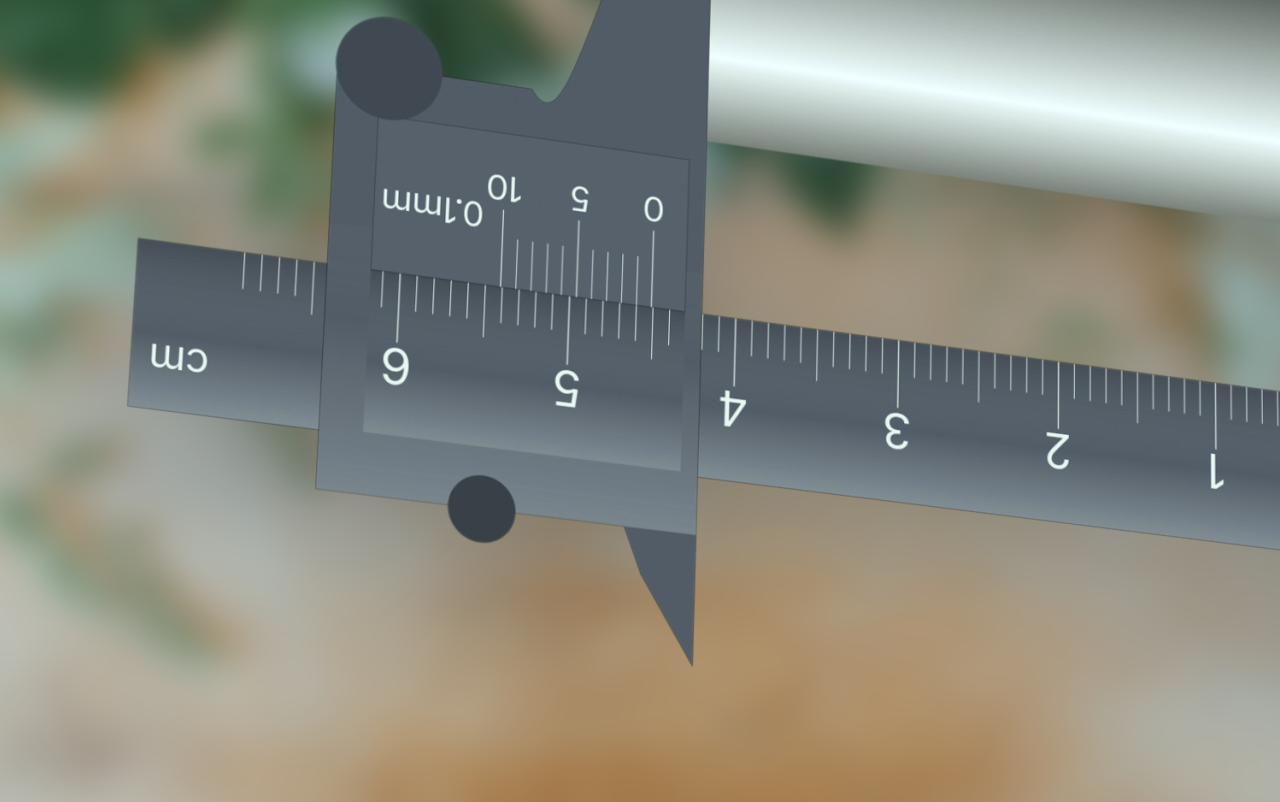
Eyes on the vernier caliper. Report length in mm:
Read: 45.1 mm
